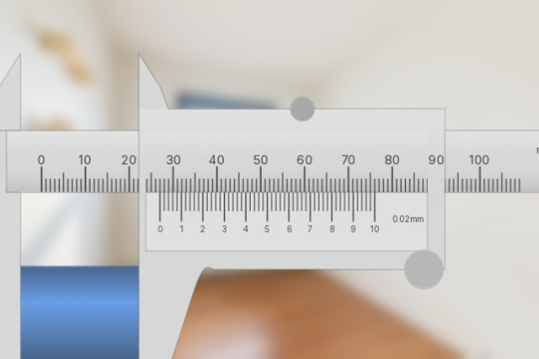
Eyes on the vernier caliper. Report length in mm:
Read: 27.0 mm
